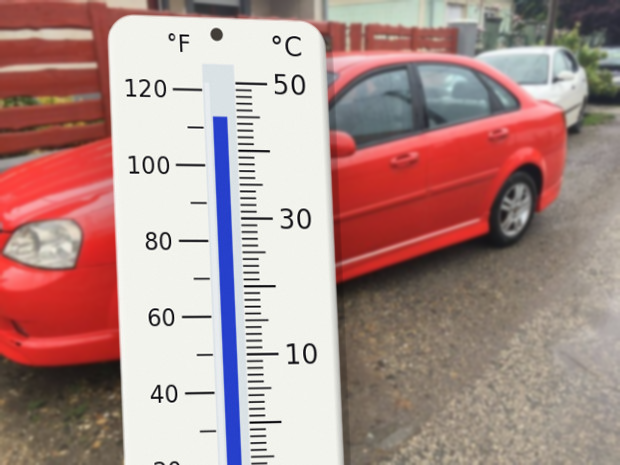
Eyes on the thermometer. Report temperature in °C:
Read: 45 °C
